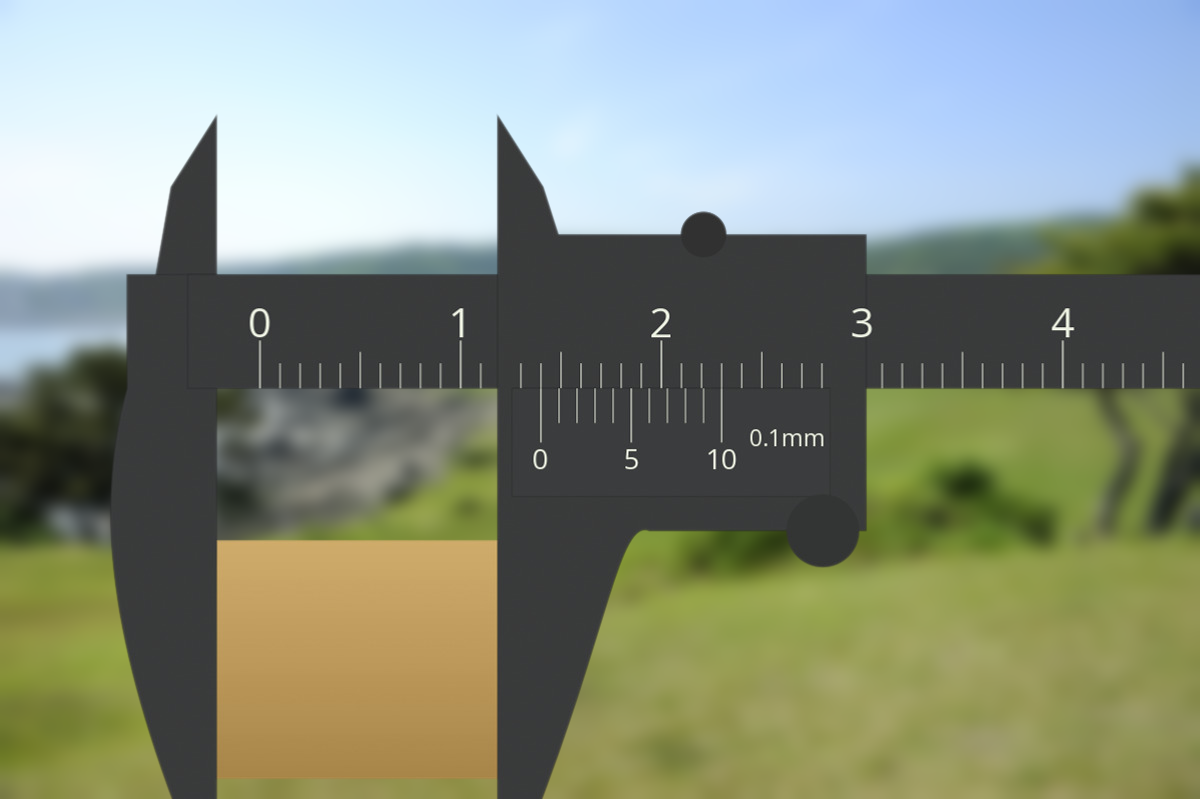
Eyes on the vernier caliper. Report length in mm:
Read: 14.0 mm
